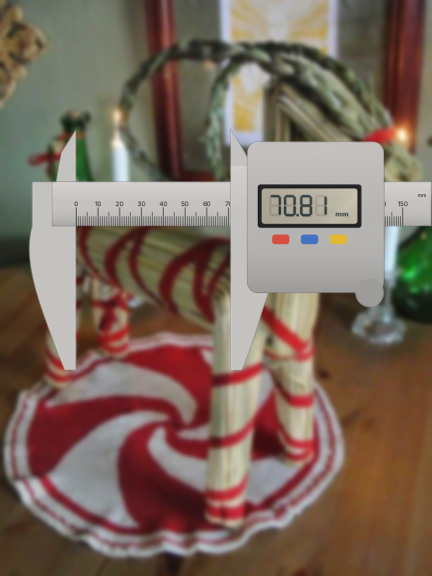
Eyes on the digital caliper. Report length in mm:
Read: 70.81 mm
